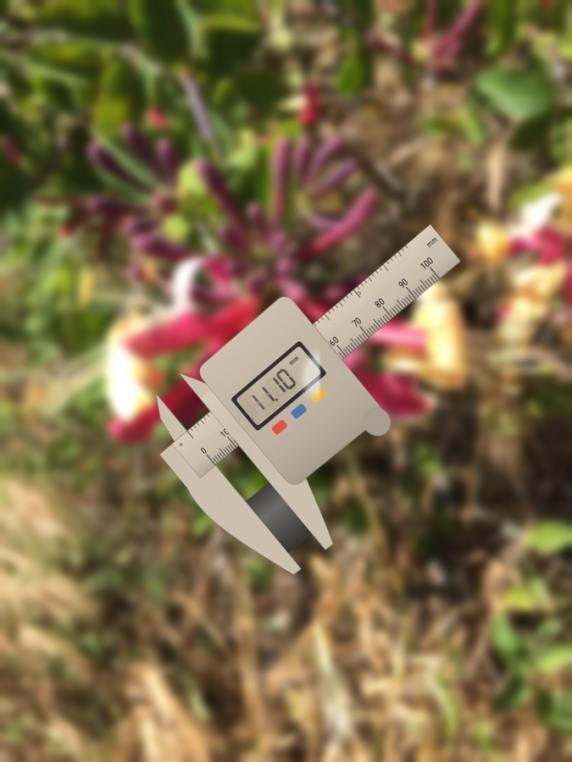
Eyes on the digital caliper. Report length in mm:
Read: 11.10 mm
